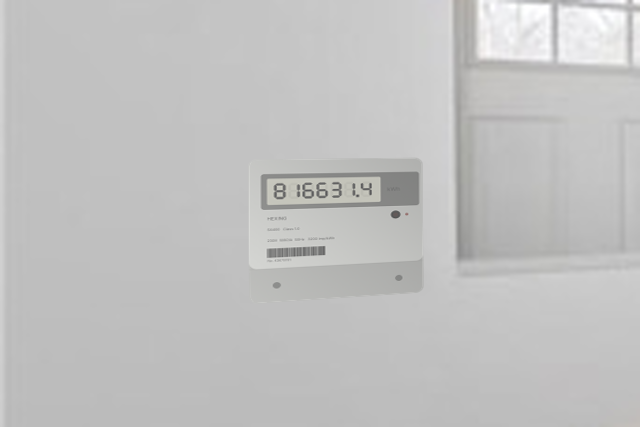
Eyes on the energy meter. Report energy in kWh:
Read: 816631.4 kWh
